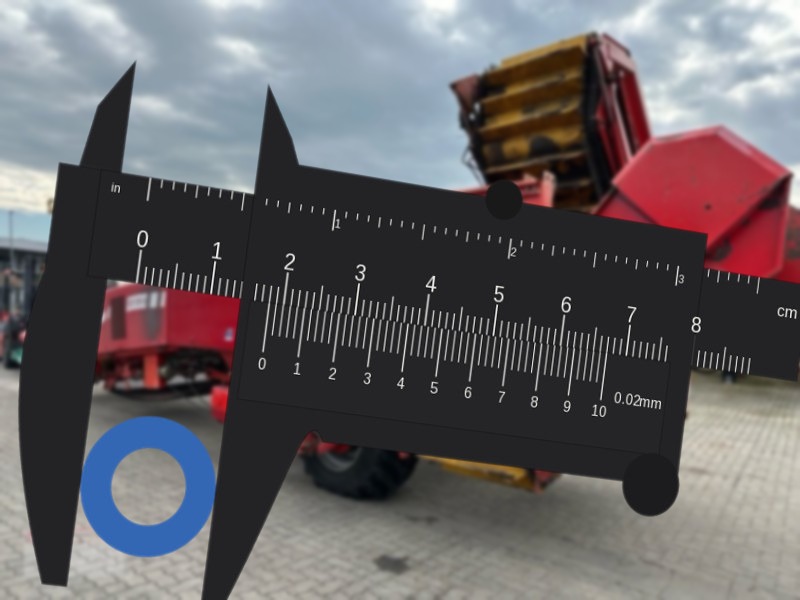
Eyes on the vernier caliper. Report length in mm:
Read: 18.0 mm
